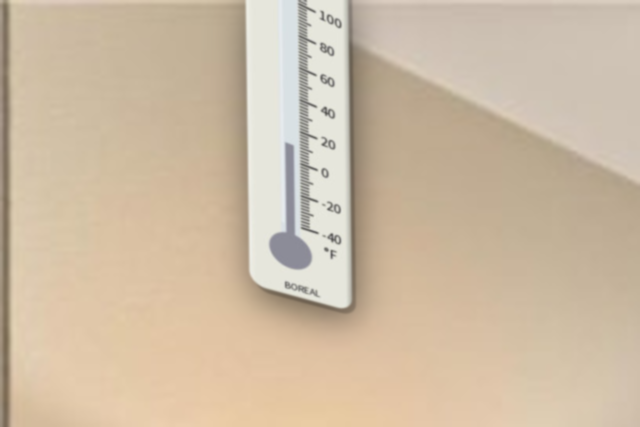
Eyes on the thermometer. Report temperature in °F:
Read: 10 °F
